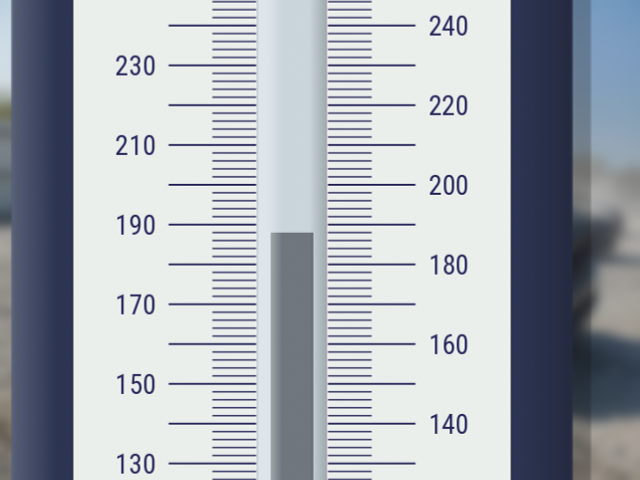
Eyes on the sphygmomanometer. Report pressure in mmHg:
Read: 188 mmHg
